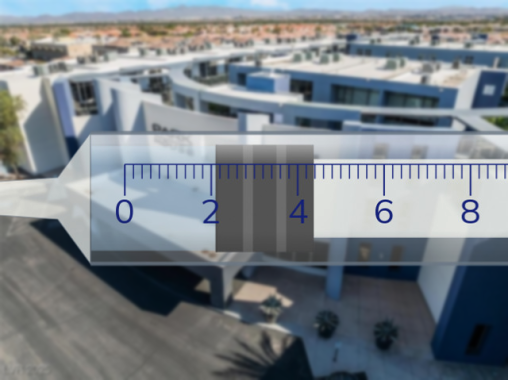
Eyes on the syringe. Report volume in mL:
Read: 2.1 mL
